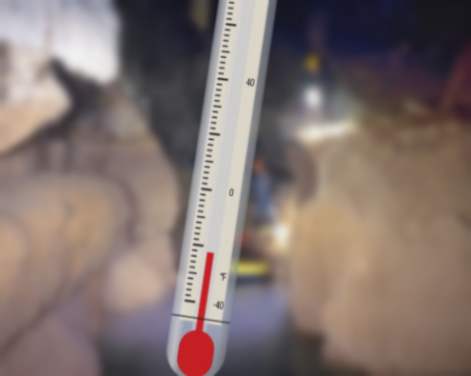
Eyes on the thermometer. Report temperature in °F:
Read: -22 °F
